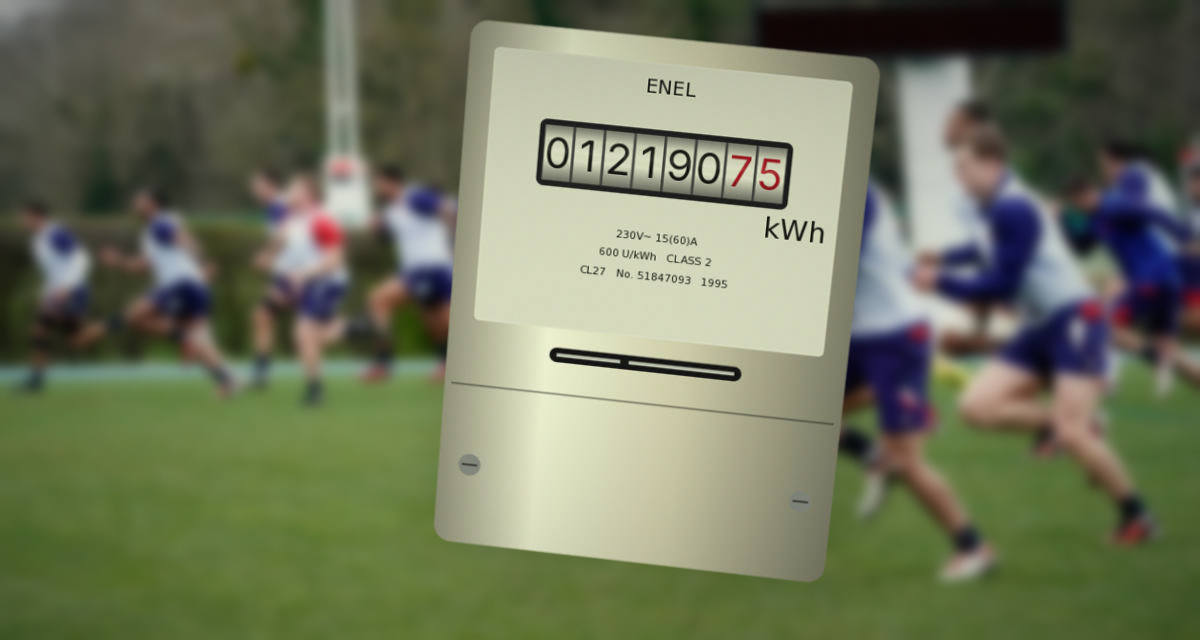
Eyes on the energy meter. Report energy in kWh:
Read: 12190.75 kWh
